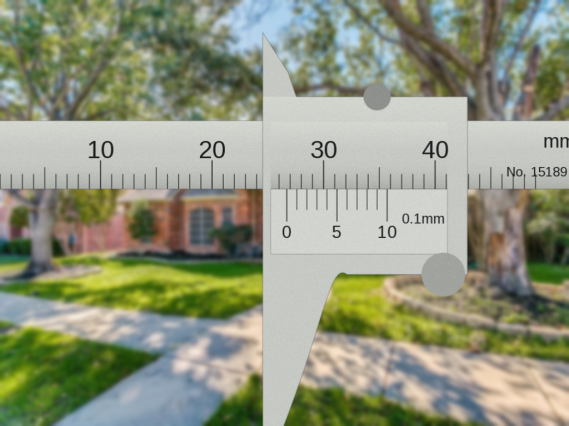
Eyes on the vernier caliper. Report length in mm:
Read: 26.7 mm
